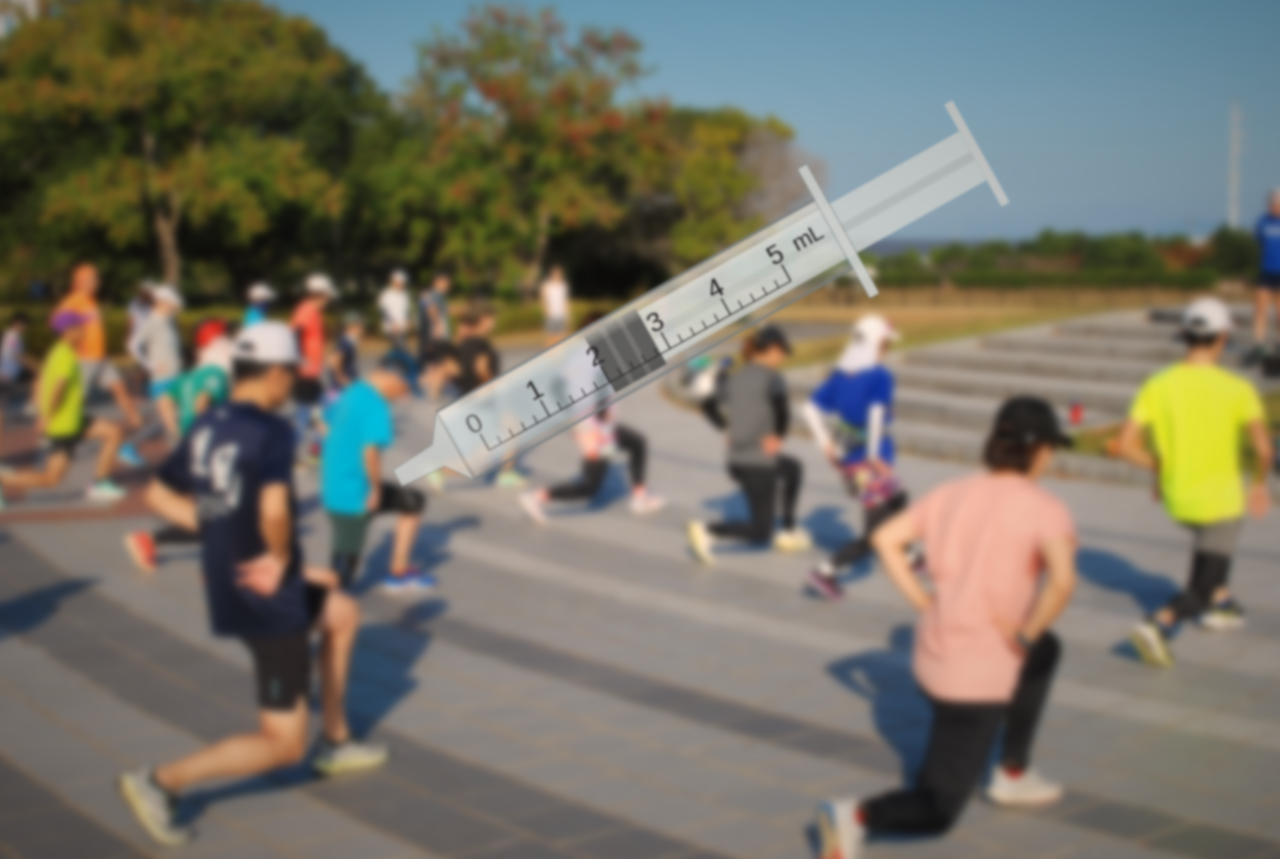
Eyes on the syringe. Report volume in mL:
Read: 2 mL
